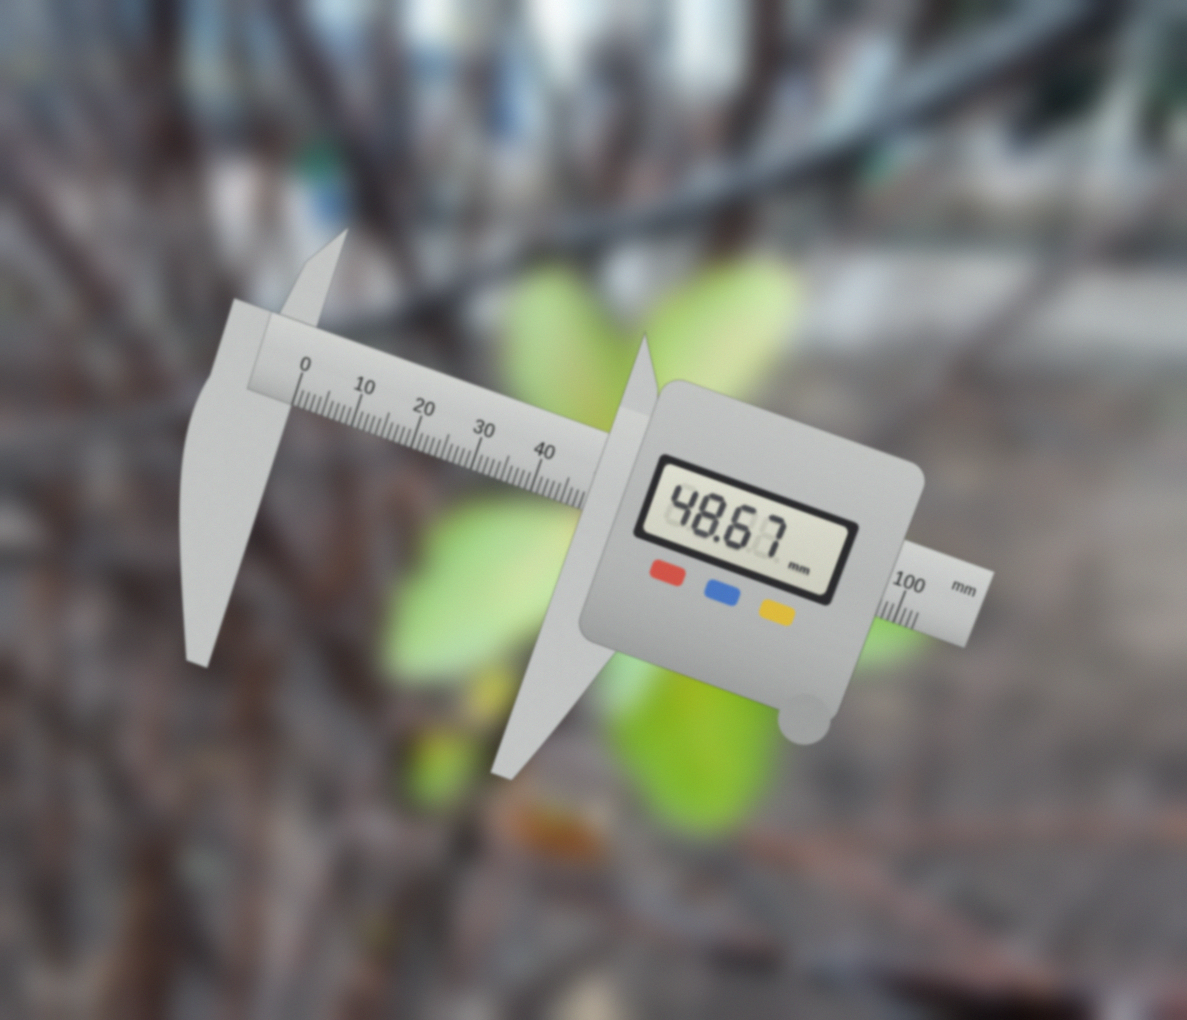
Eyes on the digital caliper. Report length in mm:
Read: 48.67 mm
